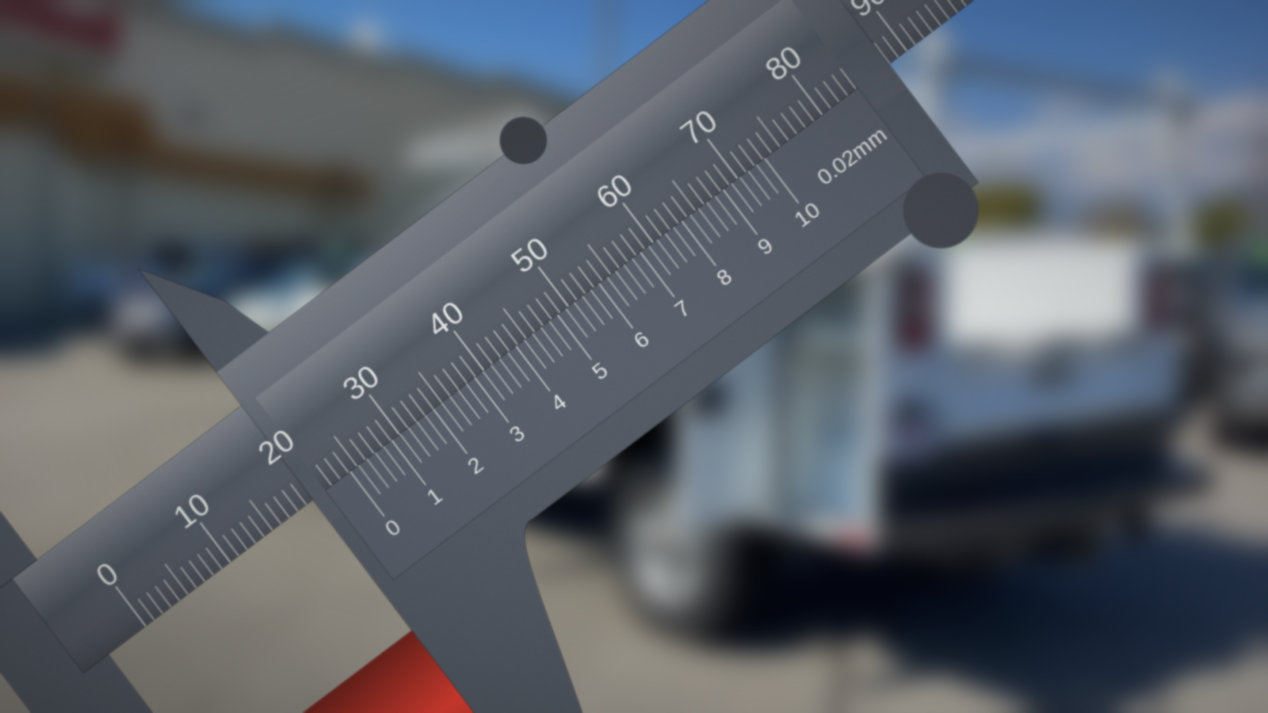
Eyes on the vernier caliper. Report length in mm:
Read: 24.2 mm
